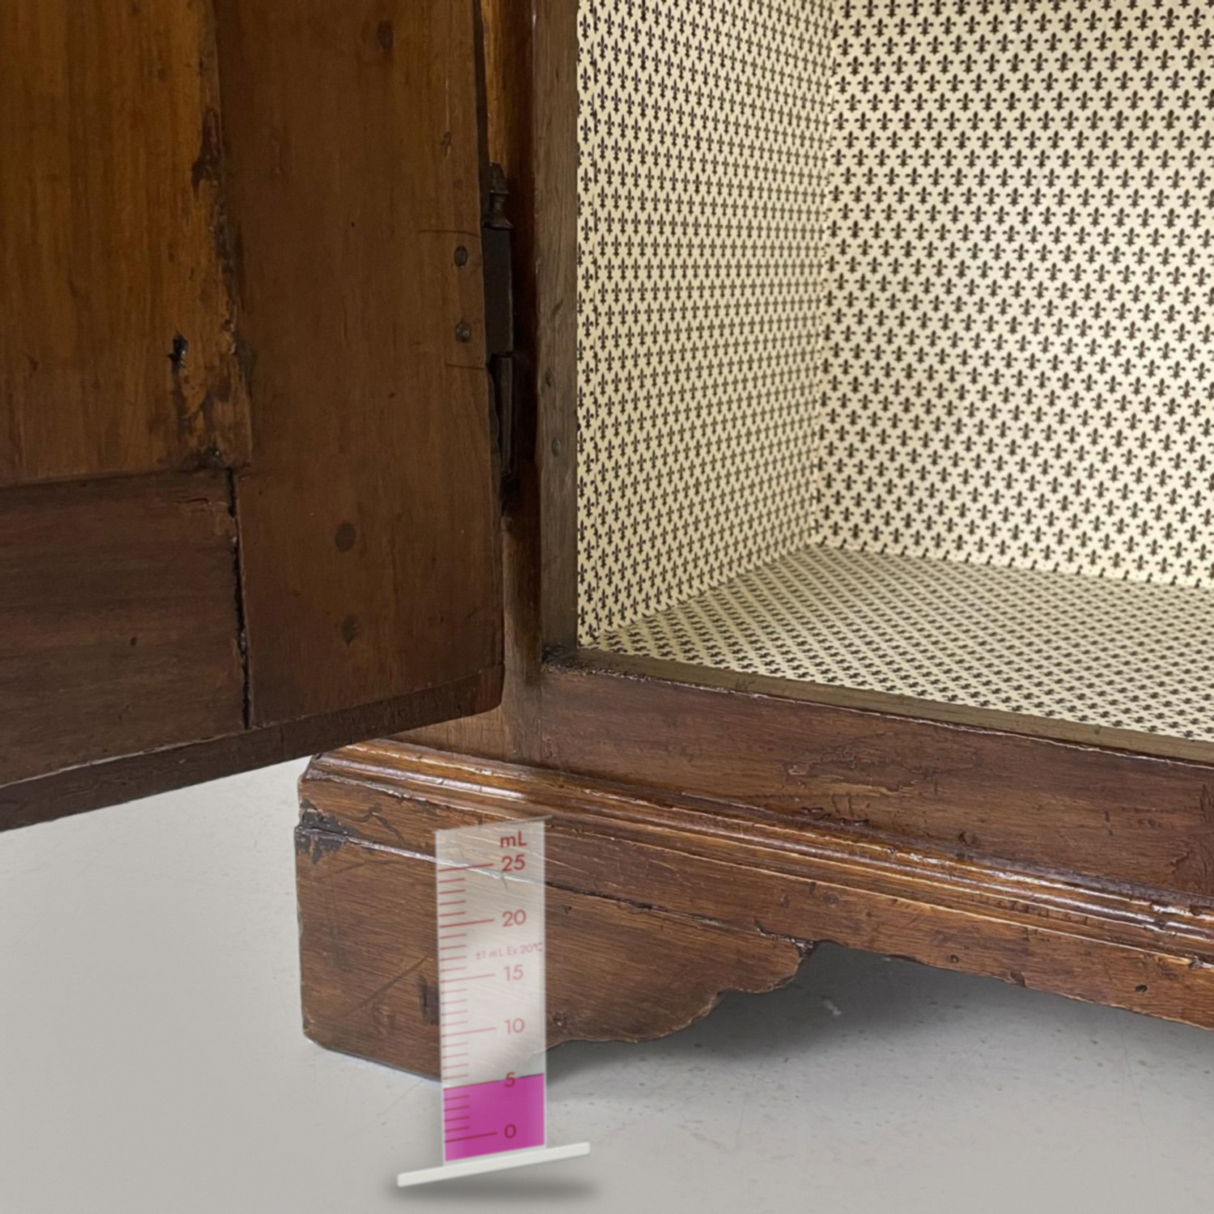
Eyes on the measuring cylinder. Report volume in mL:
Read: 5 mL
